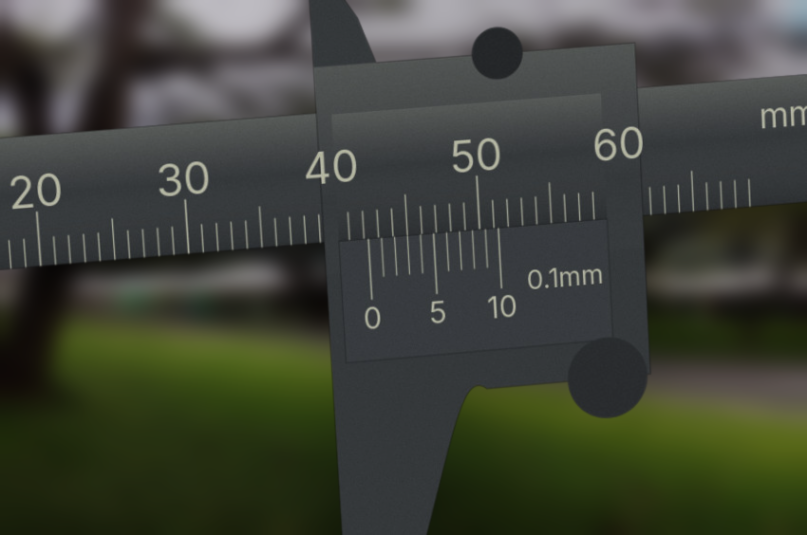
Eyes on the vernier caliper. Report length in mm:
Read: 42.3 mm
